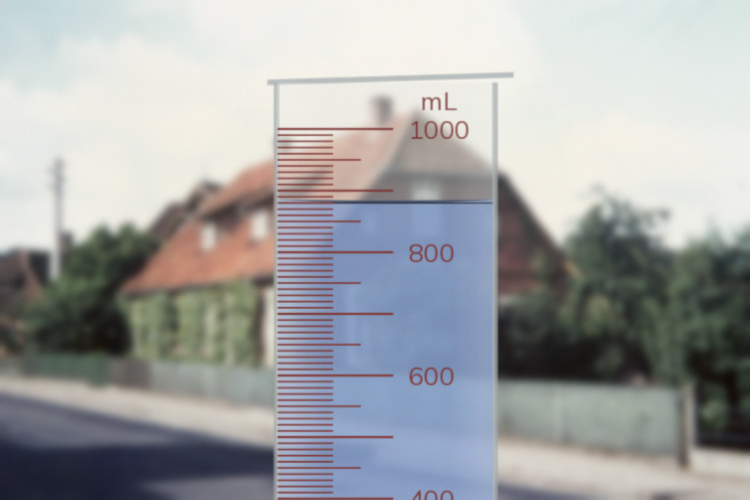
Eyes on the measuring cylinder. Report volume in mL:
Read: 880 mL
